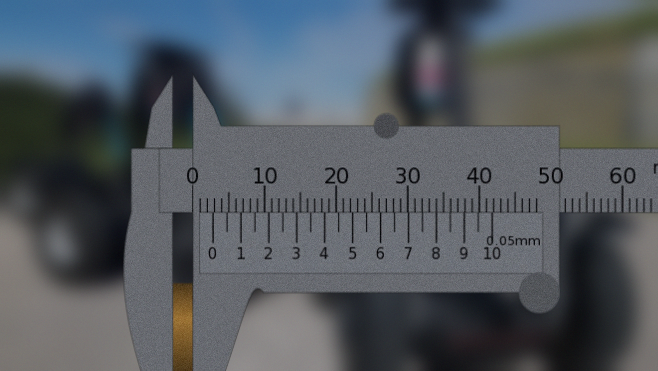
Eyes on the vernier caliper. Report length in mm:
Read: 2.8 mm
